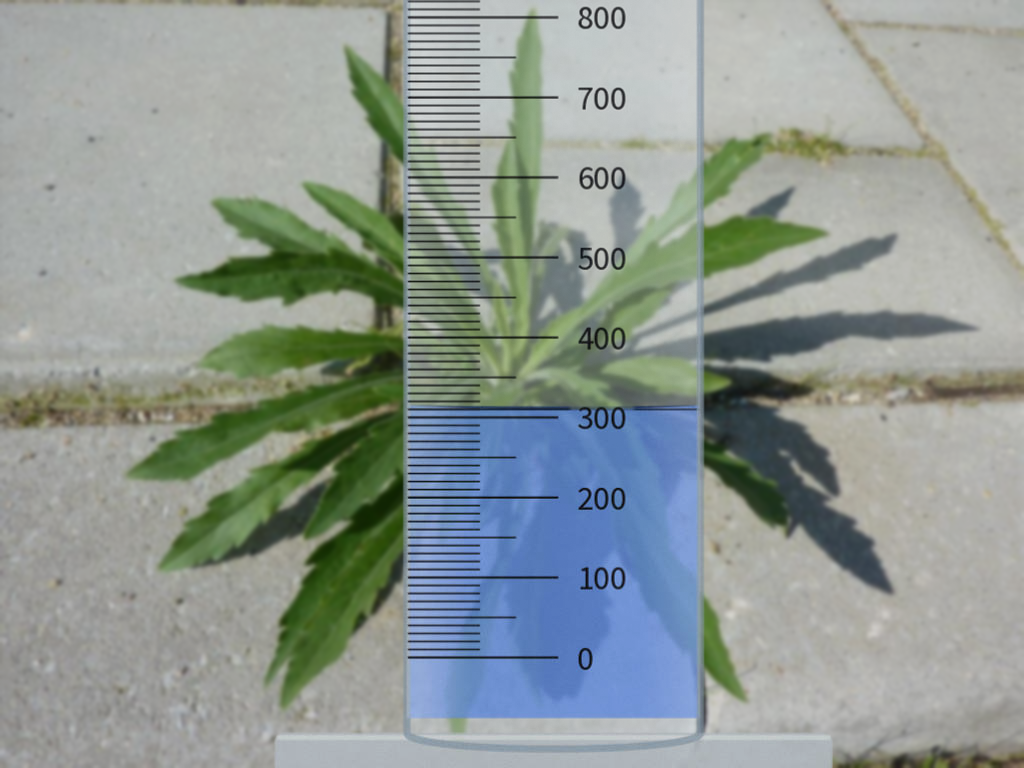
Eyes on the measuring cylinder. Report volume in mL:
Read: 310 mL
